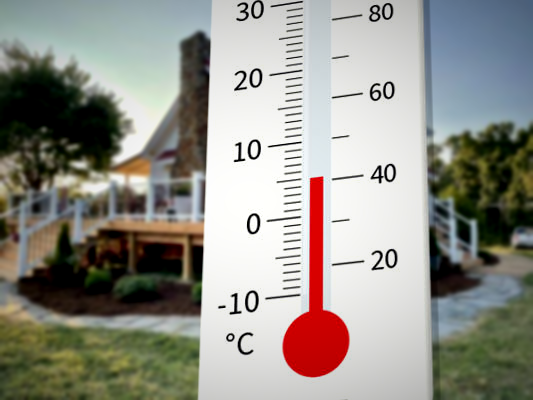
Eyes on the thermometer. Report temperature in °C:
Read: 5 °C
